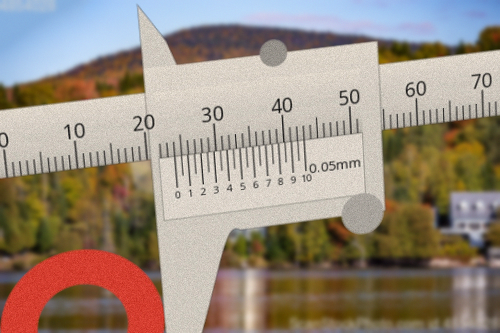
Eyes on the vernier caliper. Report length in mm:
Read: 24.0 mm
